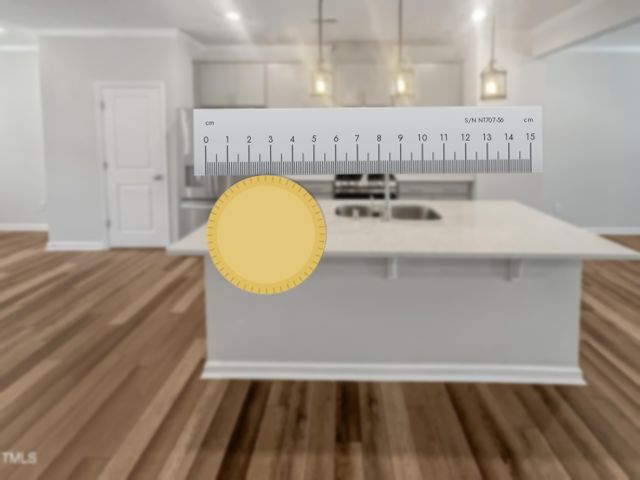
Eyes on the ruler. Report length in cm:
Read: 5.5 cm
